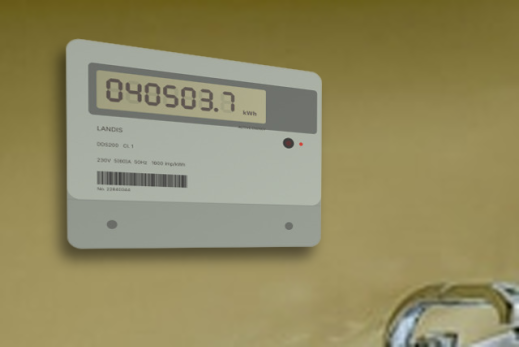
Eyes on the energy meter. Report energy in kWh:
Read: 40503.7 kWh
